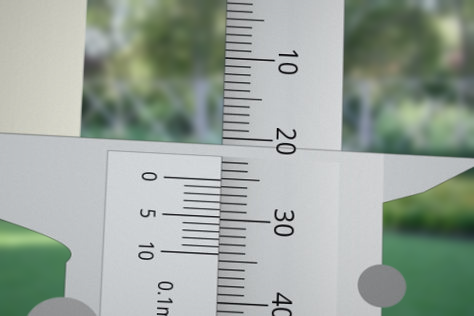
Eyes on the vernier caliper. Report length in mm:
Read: 25.2 mm
